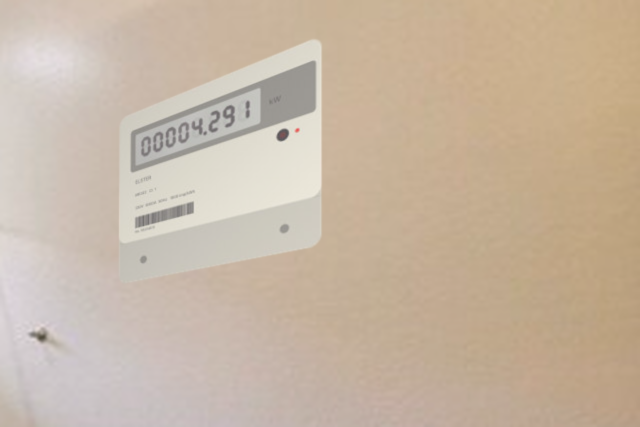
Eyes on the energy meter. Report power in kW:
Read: 4.291 kW
